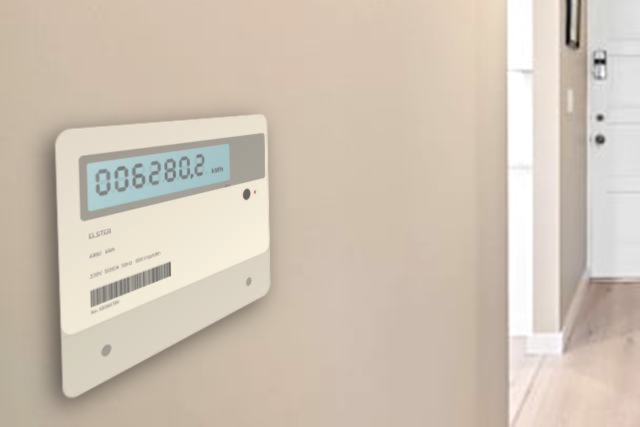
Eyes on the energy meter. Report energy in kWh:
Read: 6280.2 kWh
